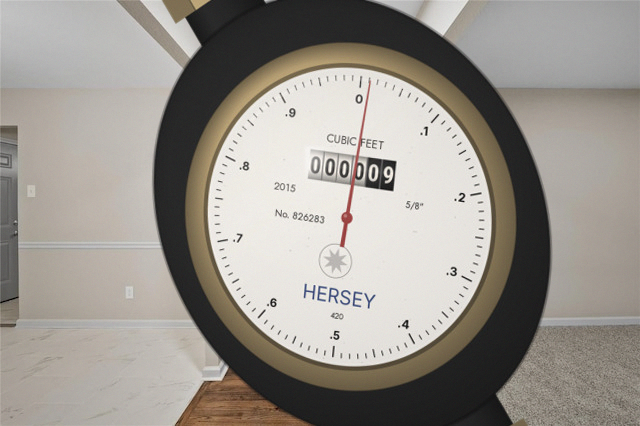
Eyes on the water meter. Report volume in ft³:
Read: 9.01 ft³
